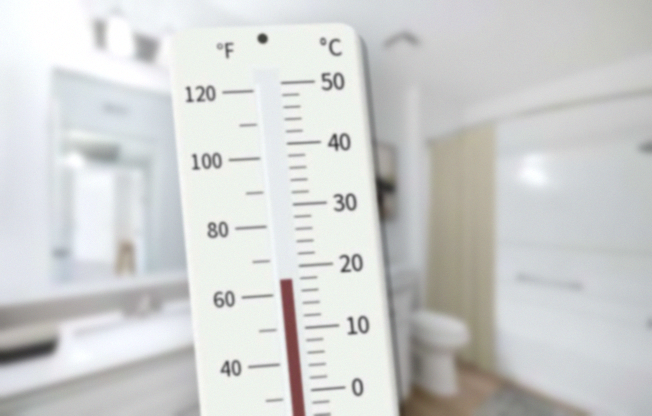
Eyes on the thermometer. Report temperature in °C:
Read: 18 °C
